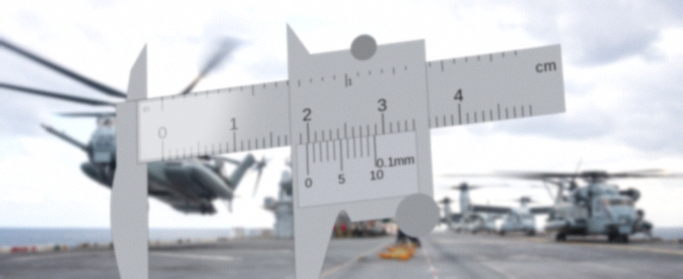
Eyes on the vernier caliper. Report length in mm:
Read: 19.8 mm
